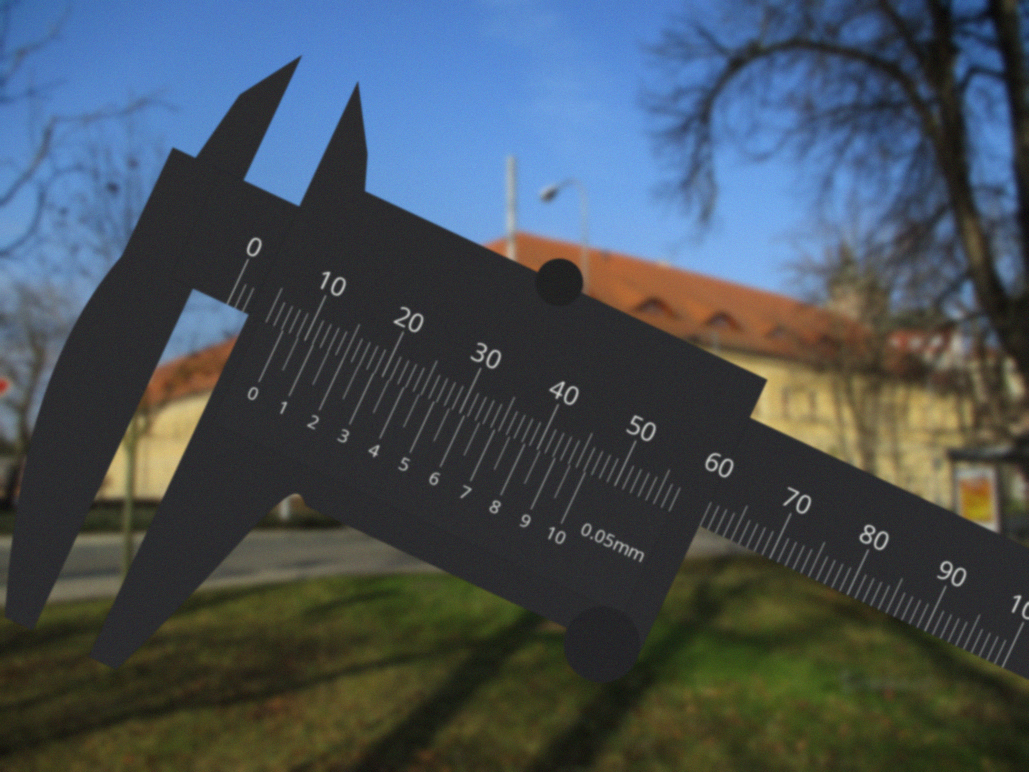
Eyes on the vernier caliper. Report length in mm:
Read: 7.2 mm
